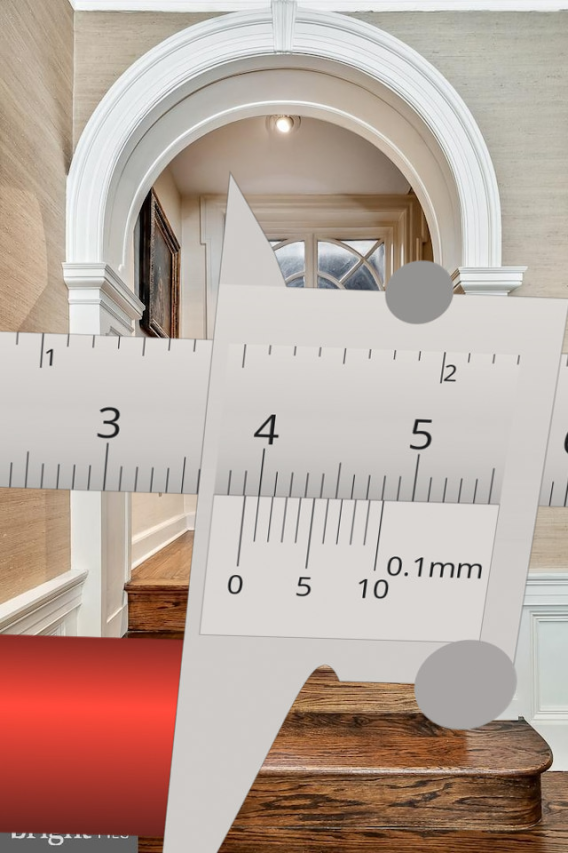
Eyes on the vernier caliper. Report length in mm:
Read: 39.1 mm
